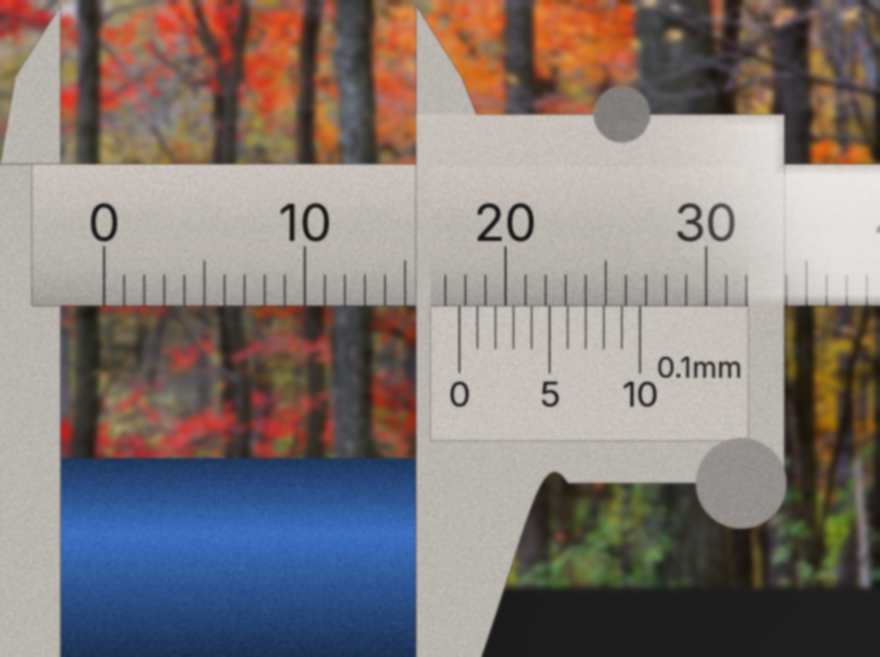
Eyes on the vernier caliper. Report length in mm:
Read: 17.7 mm
